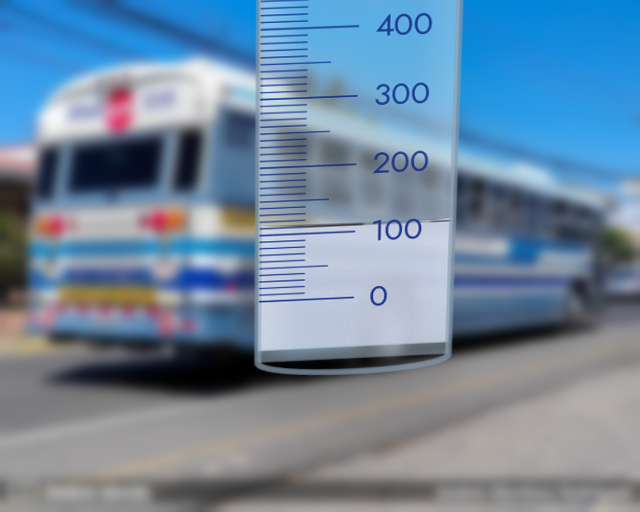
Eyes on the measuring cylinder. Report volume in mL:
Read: 110 mL
